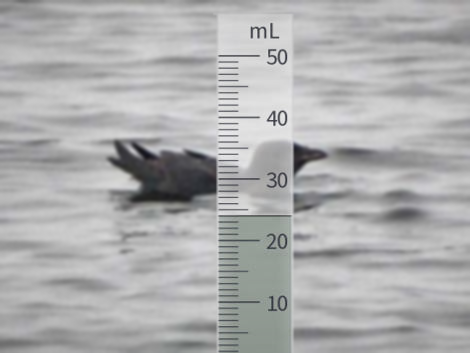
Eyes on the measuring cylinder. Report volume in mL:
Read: 24 mL
